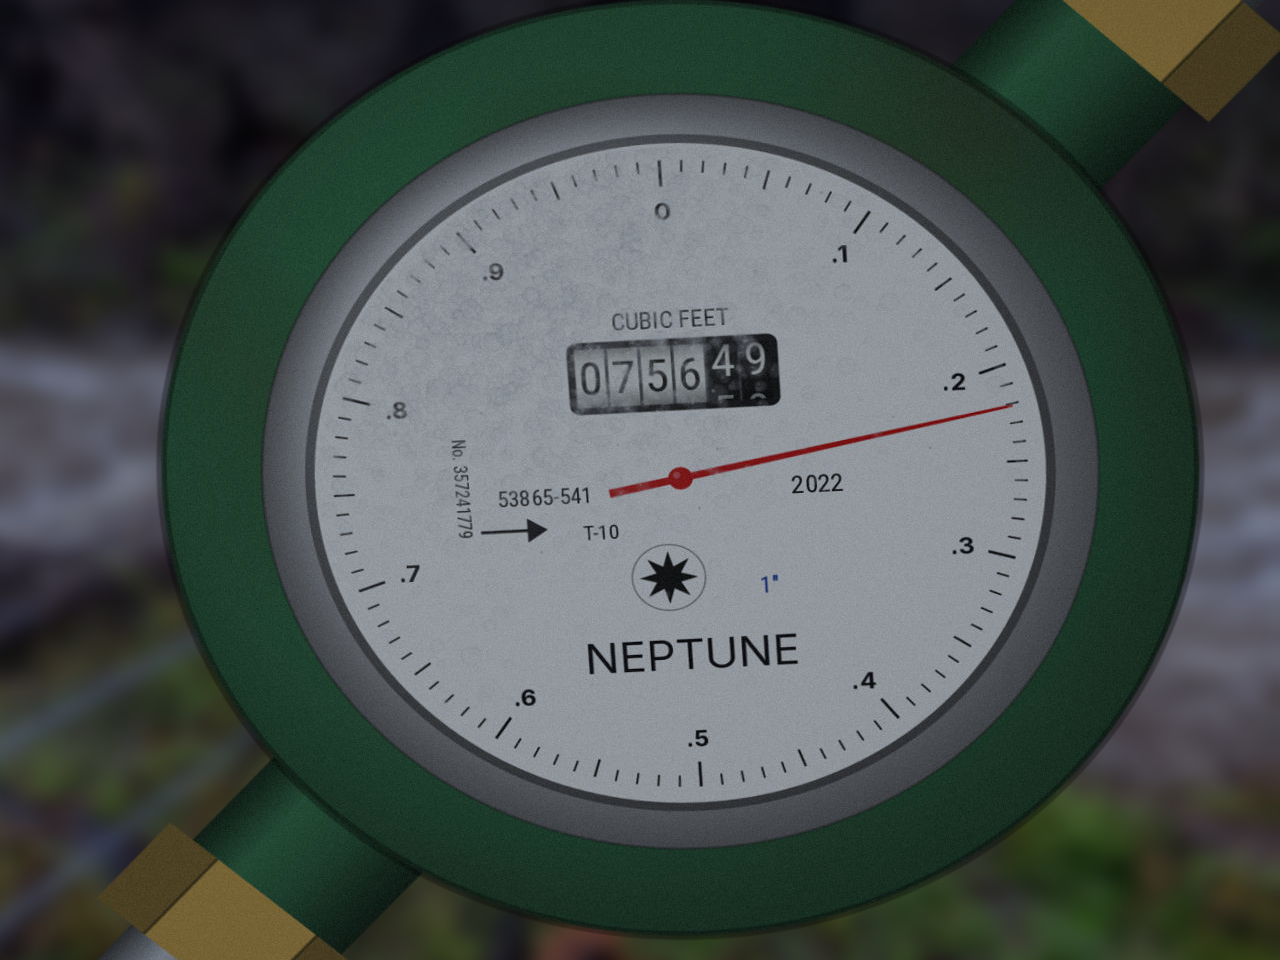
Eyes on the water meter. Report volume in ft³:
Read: 75649.22 ft³
